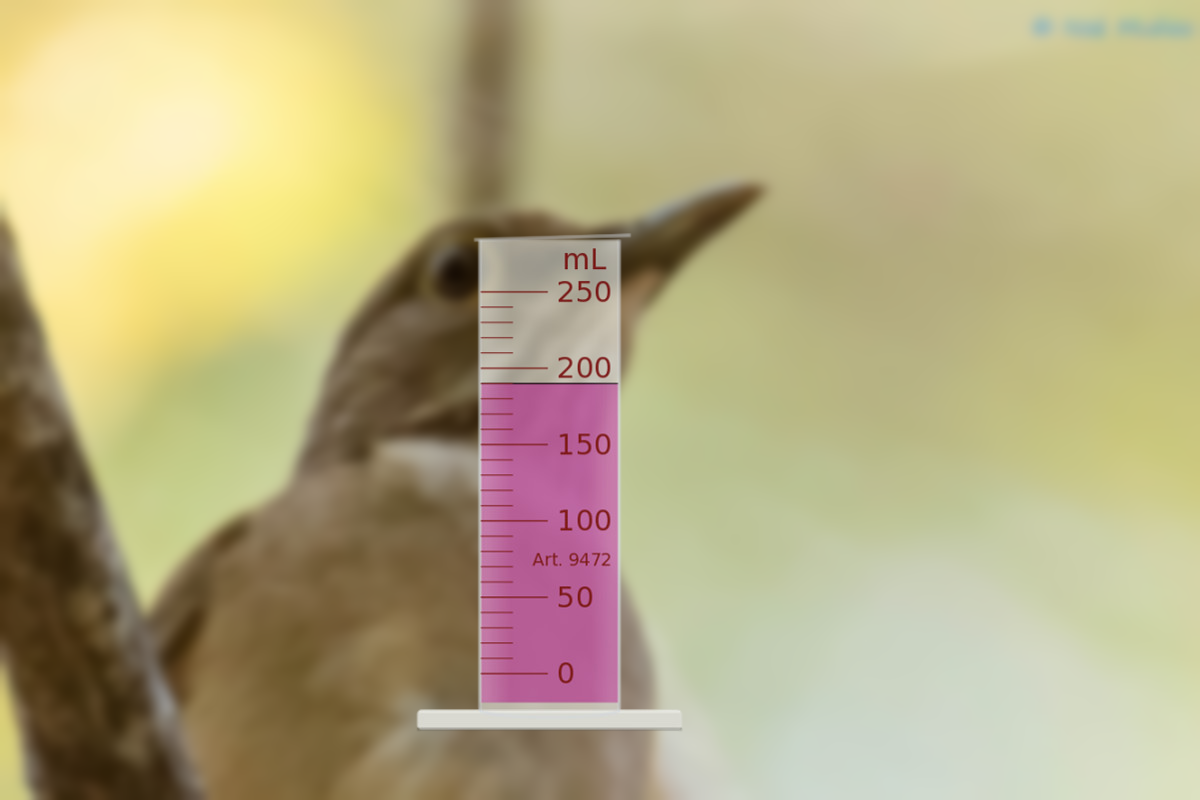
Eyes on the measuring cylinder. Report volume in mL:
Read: 190 mL
